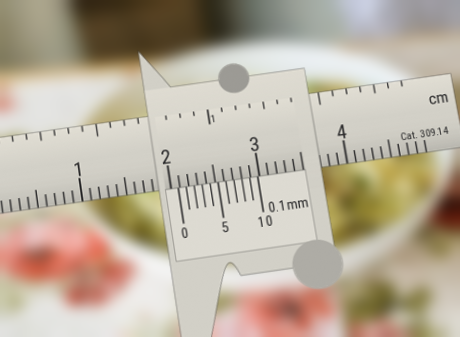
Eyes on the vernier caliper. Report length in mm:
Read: 20.8 mm
